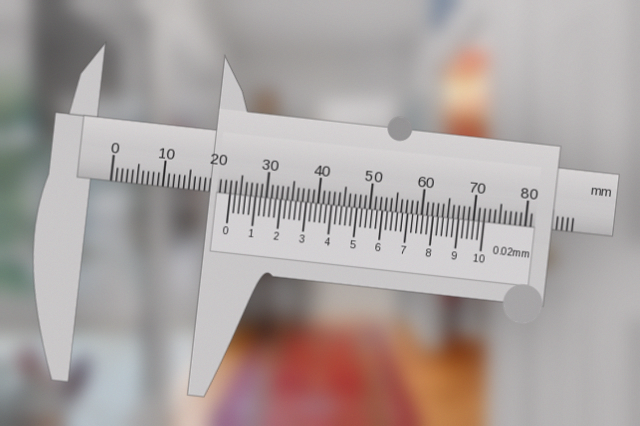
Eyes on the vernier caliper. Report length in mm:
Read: 23.0 mm
